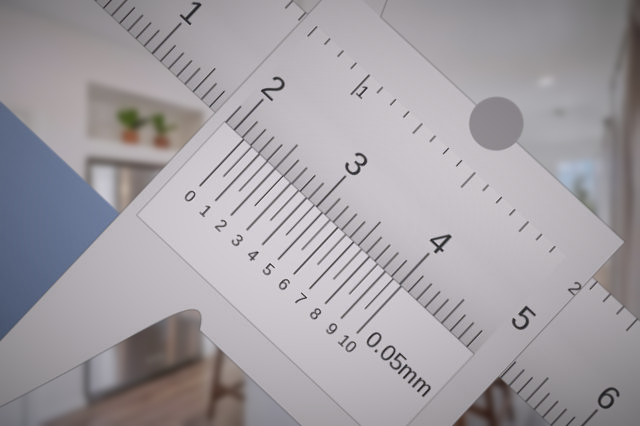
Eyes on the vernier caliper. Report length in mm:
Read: 21.2 mm
